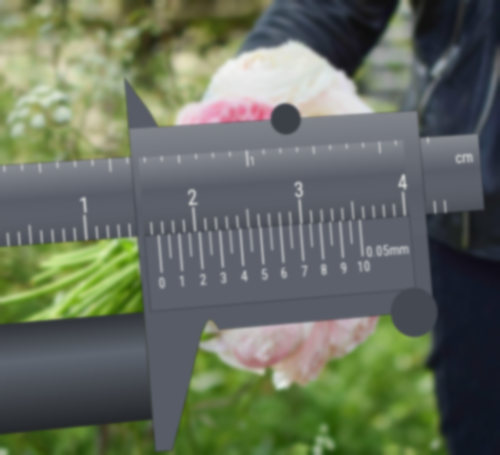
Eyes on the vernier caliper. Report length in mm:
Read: 16.6 mm
